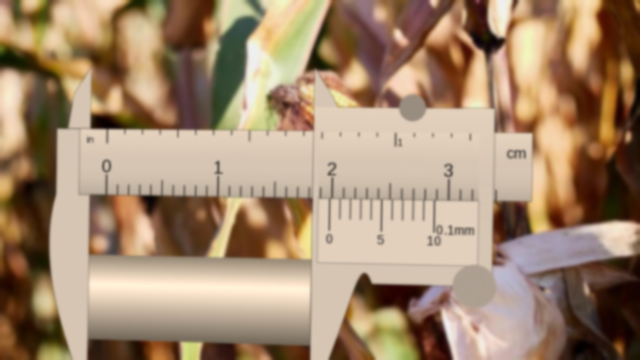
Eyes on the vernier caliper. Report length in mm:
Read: 19.8 mm
